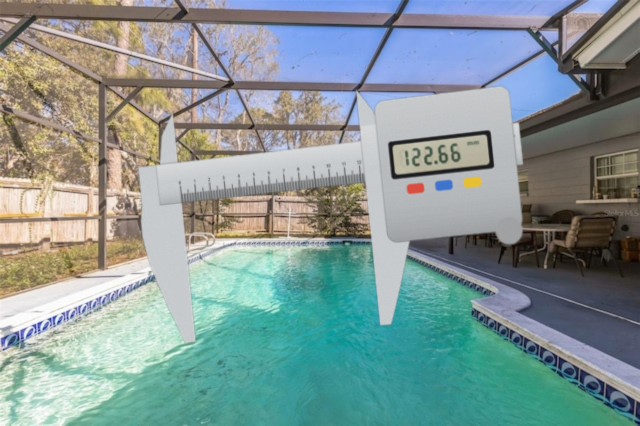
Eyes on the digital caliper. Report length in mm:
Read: 122.66 mm
